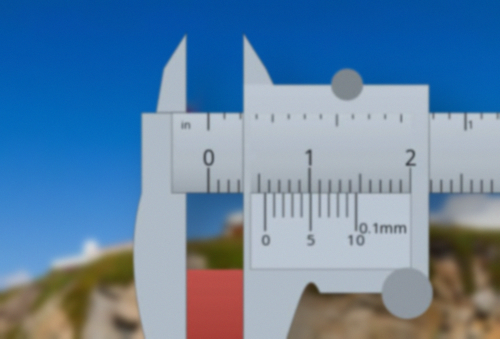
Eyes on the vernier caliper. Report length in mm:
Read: 5.6 mm
